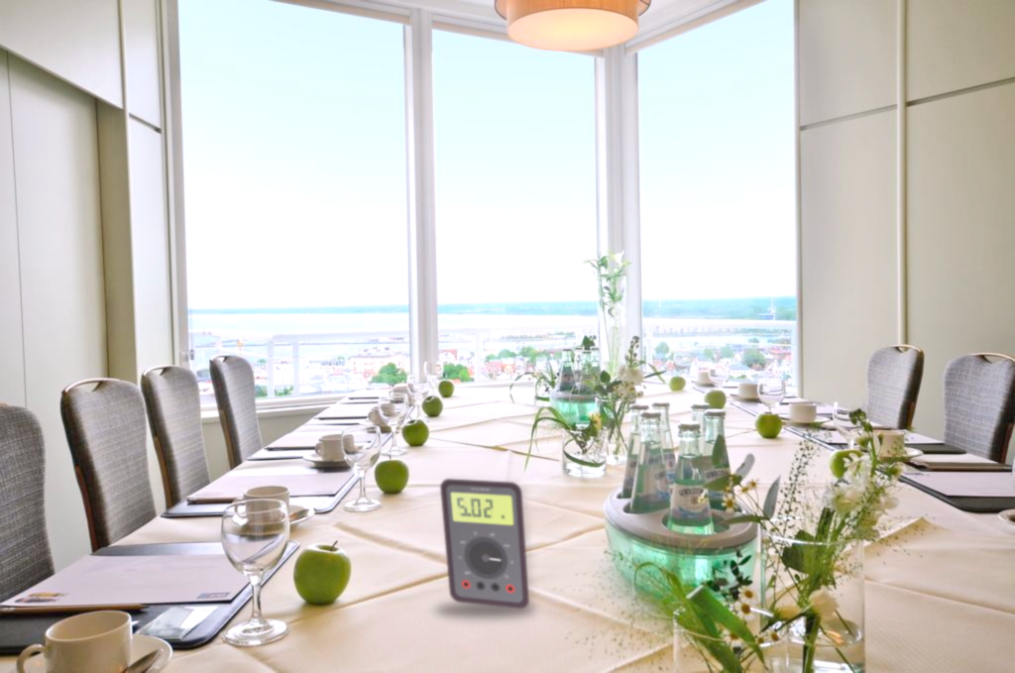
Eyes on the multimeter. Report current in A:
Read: 5.02 A
